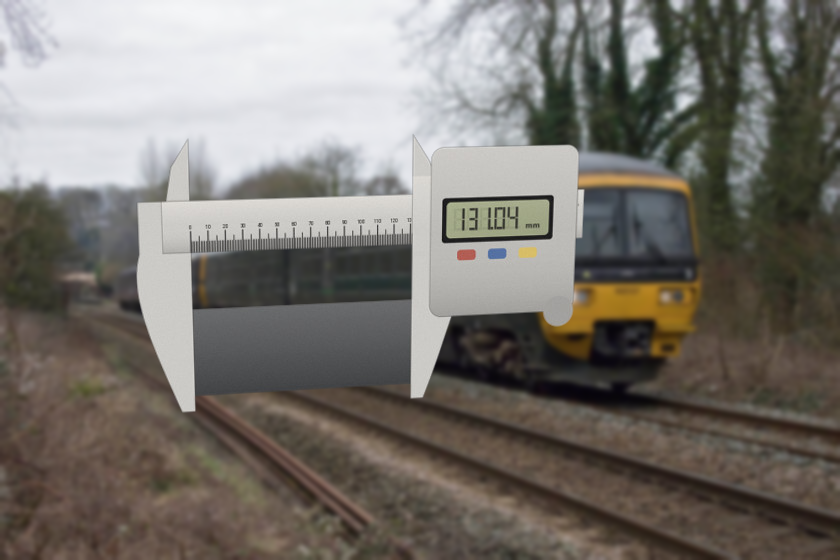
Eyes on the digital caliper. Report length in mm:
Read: 131.04 mm
